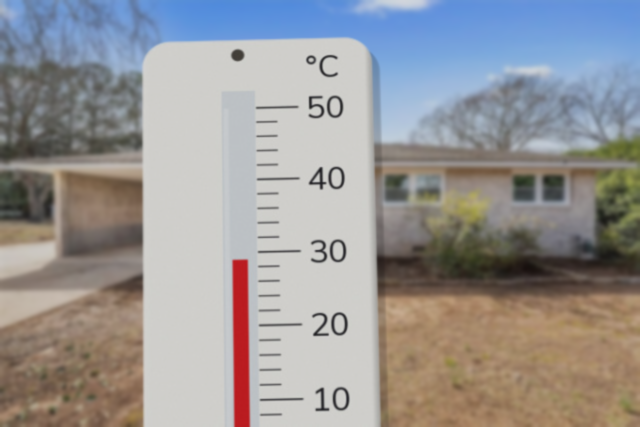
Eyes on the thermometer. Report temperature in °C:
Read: 29 °C
